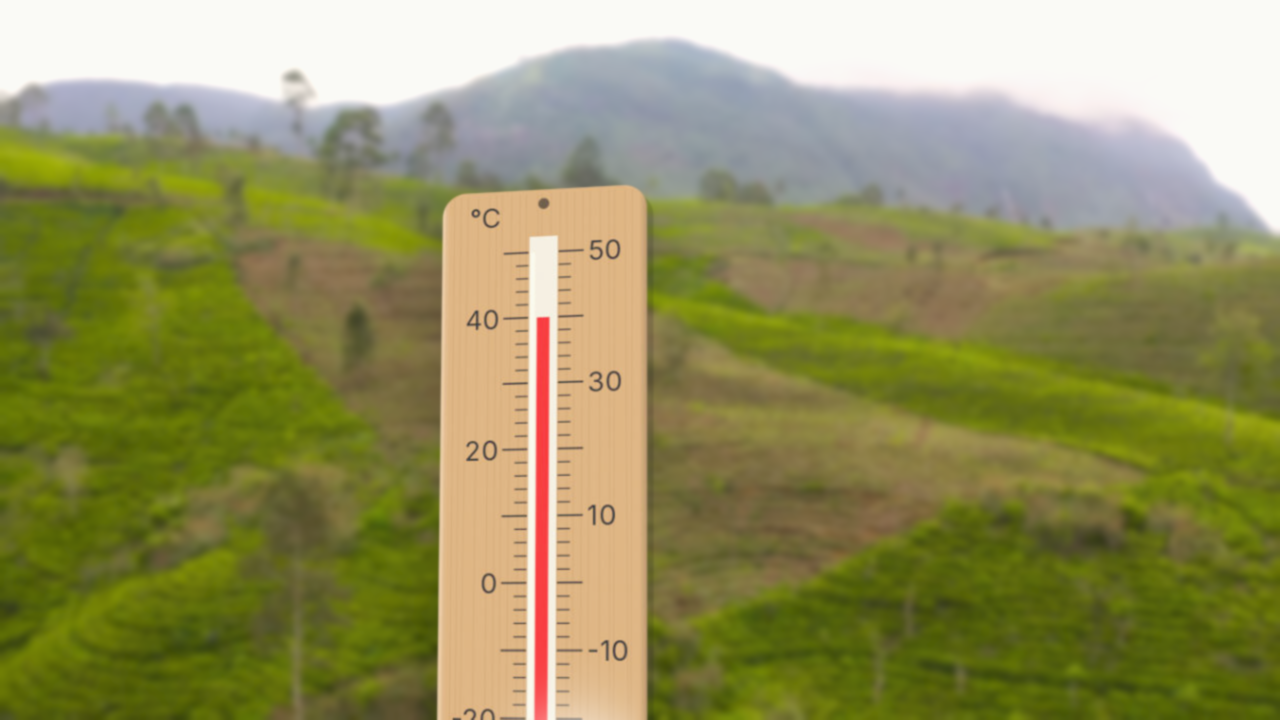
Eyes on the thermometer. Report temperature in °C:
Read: 40 °C
